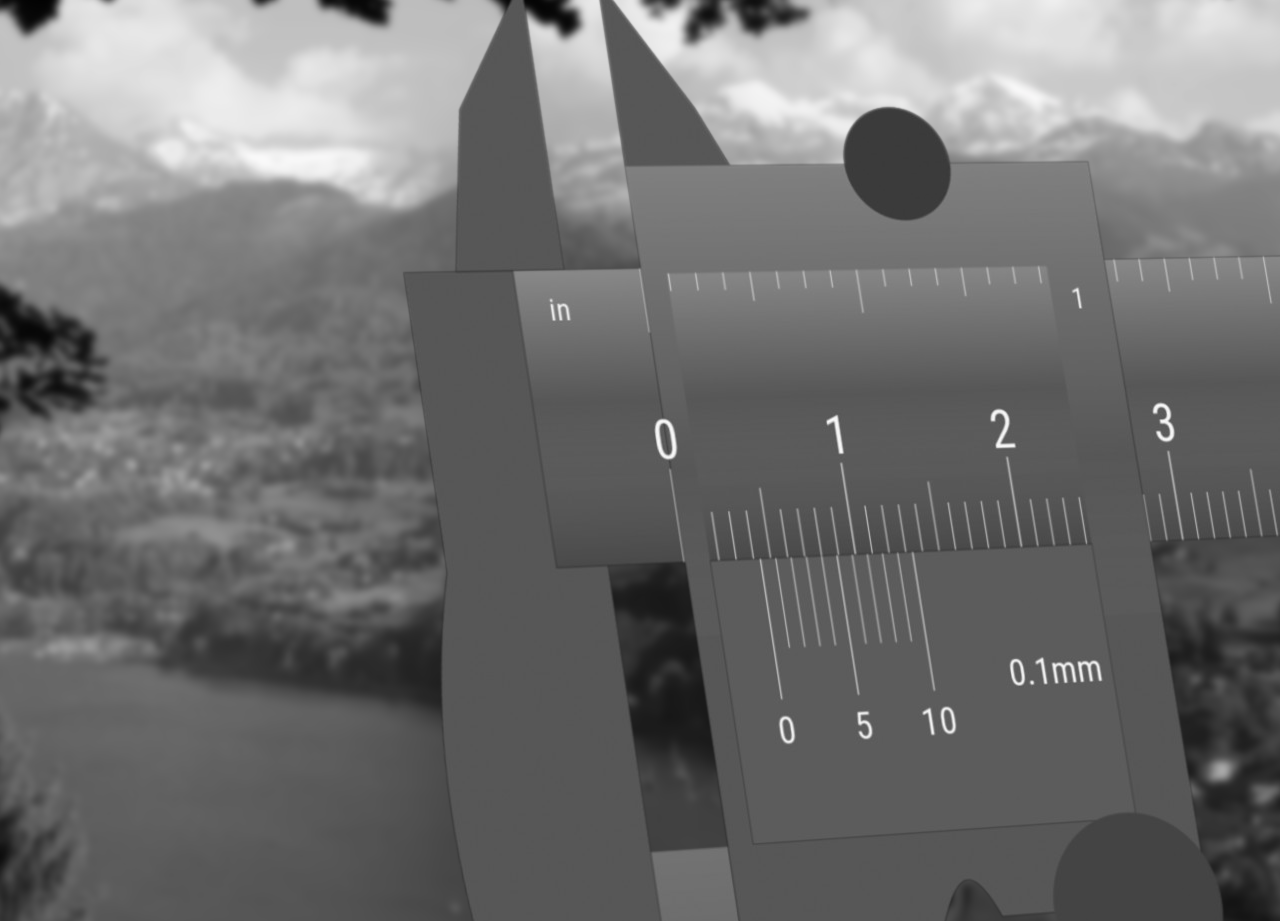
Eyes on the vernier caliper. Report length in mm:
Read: 4.4 mm
